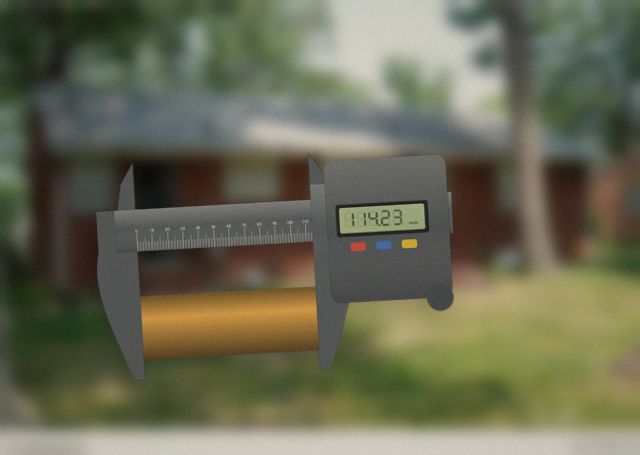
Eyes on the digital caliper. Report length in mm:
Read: 114.23 mm
